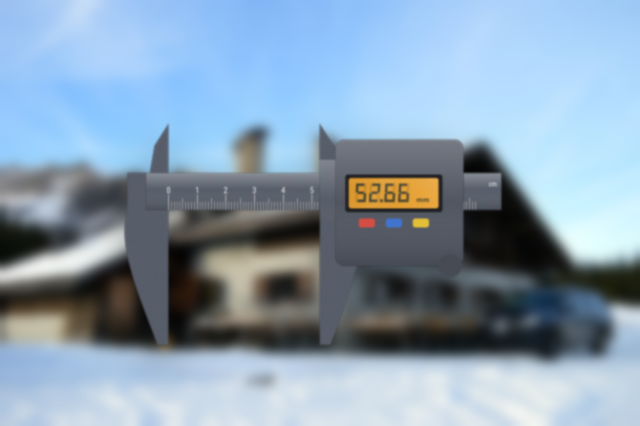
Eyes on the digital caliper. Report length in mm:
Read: 52.66 mm
